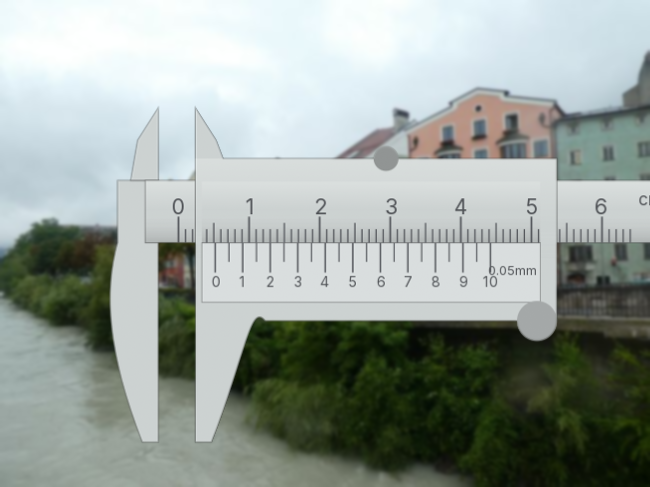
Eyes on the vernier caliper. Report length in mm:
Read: 5.2 mm
